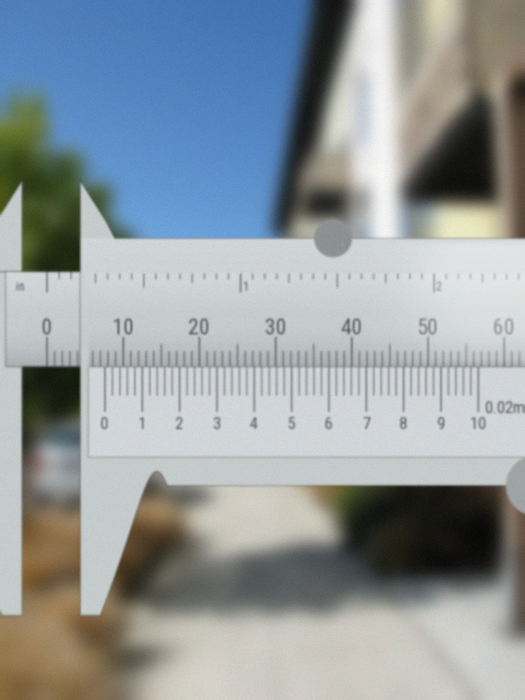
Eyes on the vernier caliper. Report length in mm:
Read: 7.6 mm
